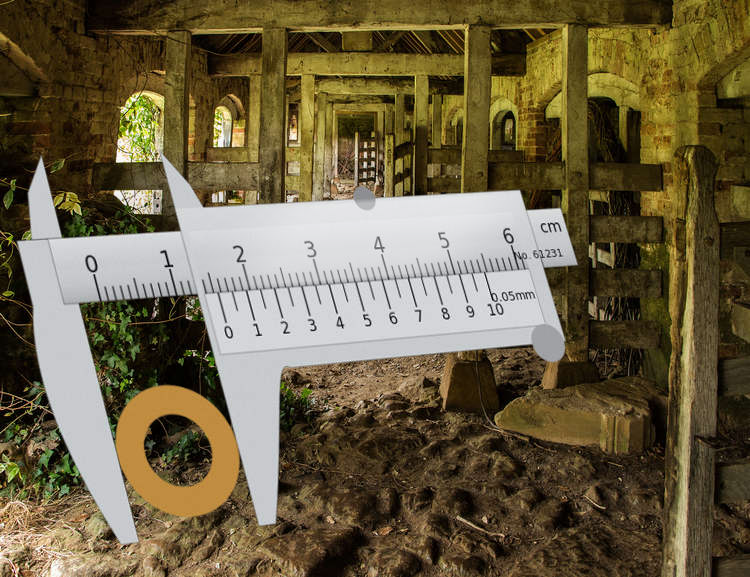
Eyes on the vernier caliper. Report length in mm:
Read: 15.6 mm
